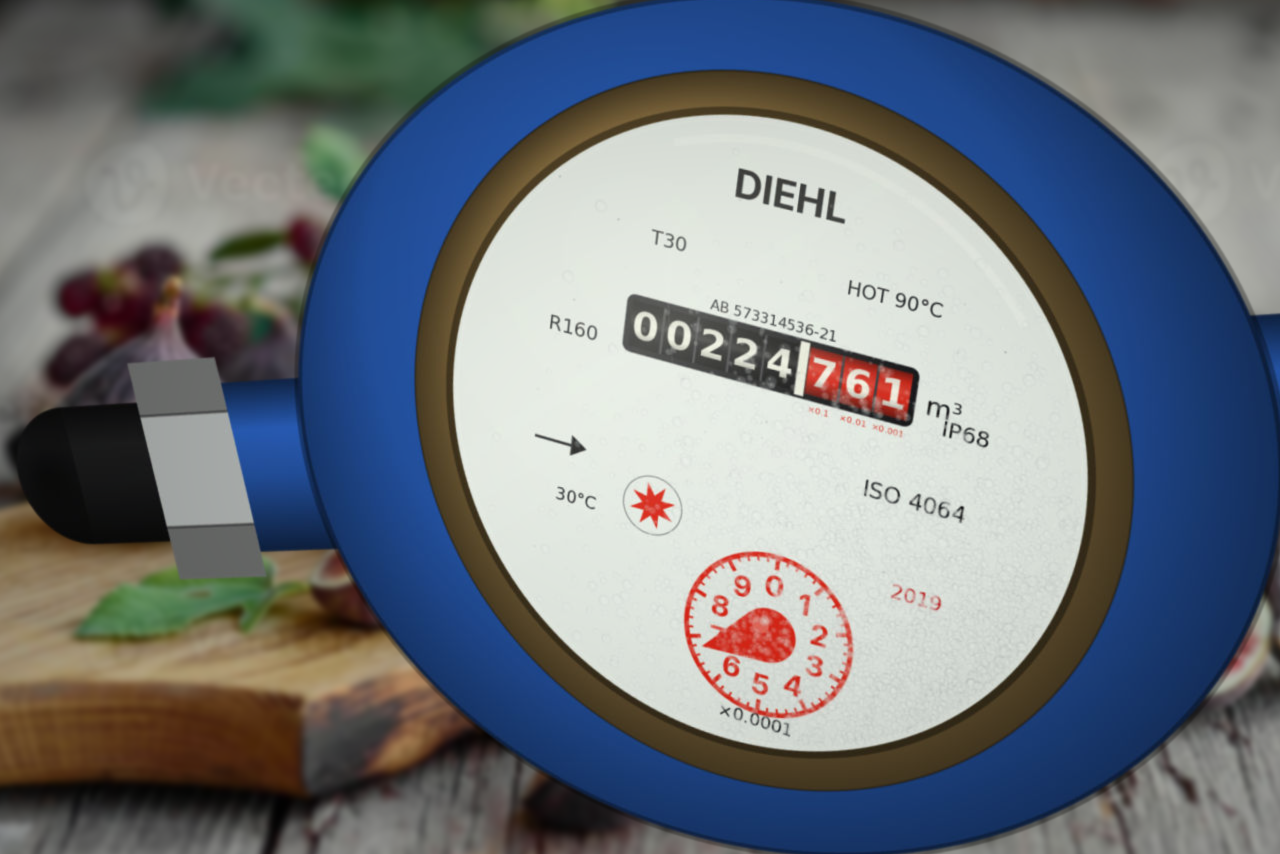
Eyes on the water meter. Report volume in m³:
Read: 224.7616 m³
